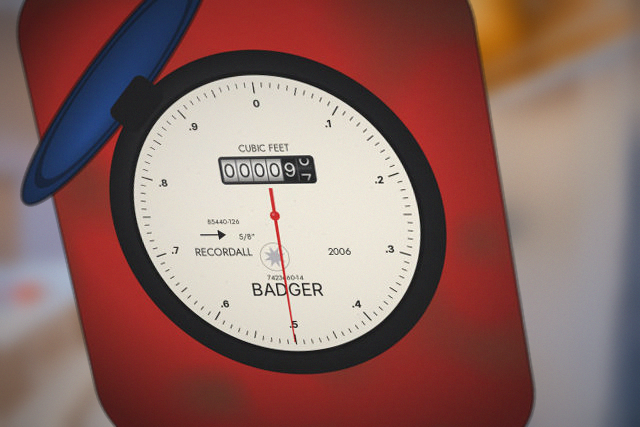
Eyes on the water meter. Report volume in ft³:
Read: 96.50 ft³
